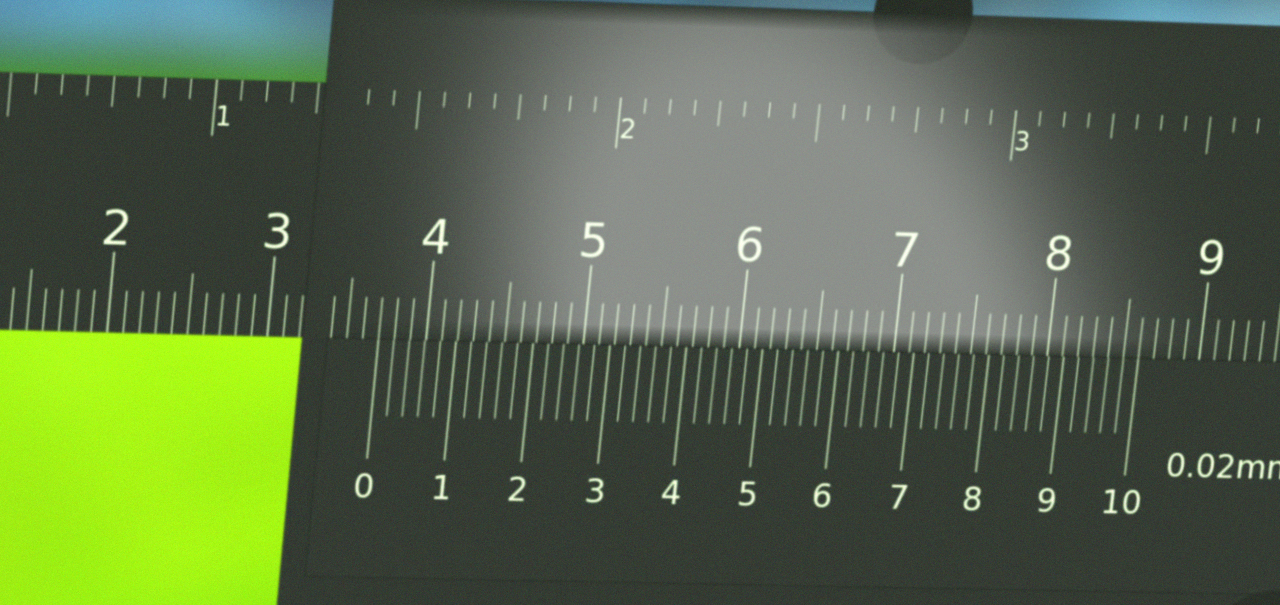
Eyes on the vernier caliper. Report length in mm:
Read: 37.0 mm
